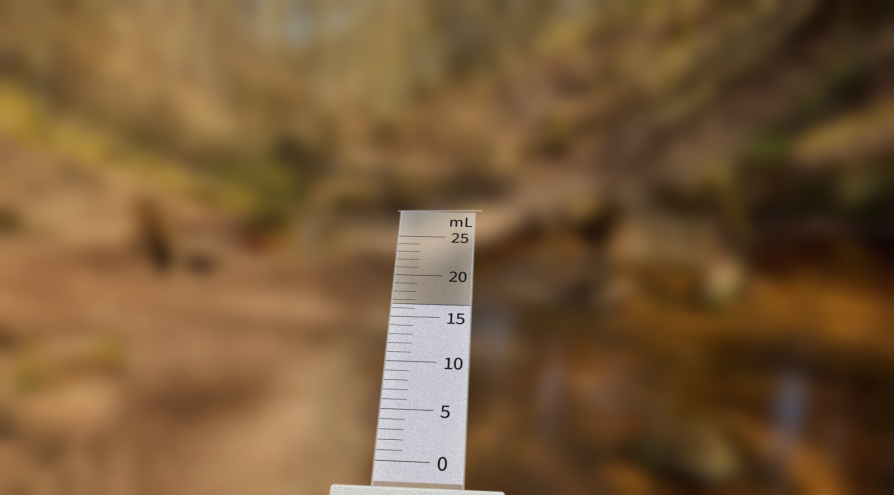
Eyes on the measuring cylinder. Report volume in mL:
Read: 16.5 mL
